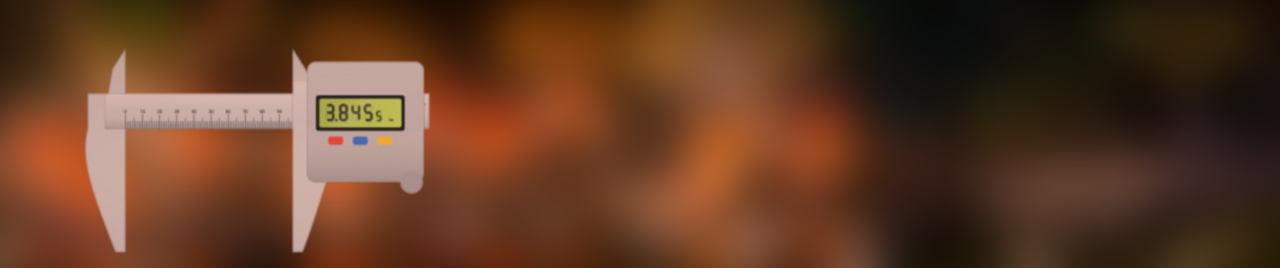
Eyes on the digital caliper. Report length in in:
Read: 3.8455 in
